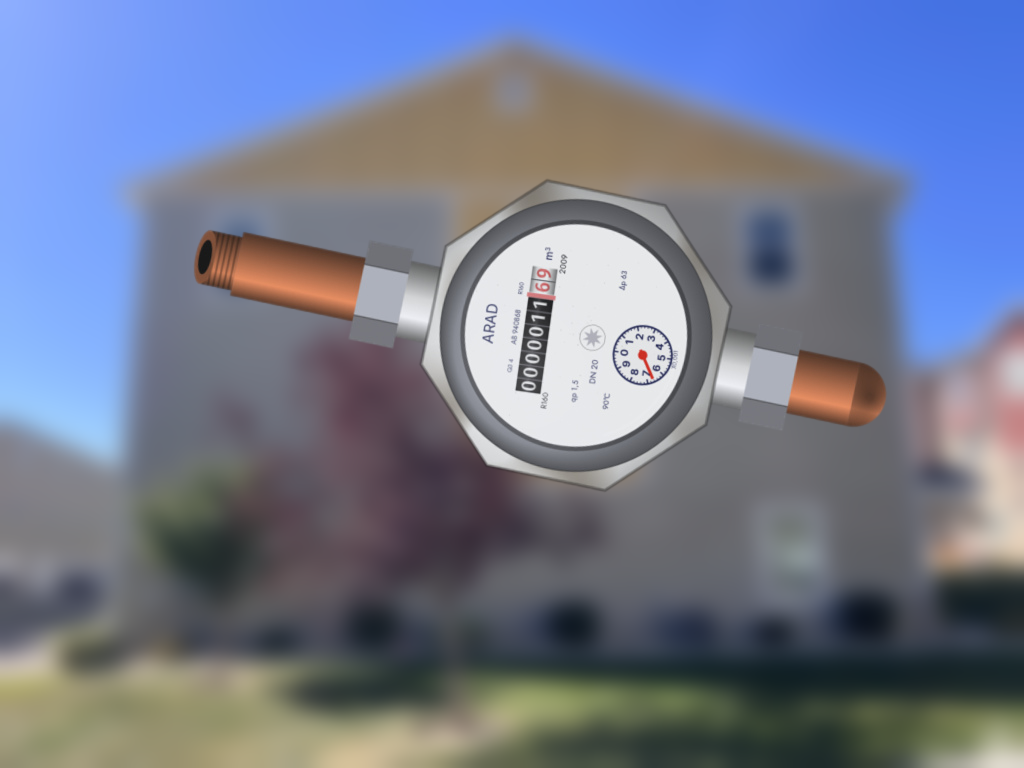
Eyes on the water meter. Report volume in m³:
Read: 11.696 m³
